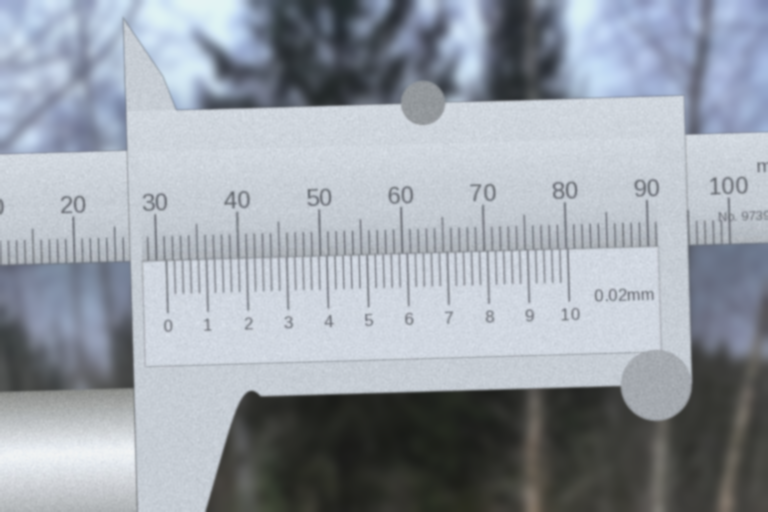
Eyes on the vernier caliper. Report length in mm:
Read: 31.2 mm
